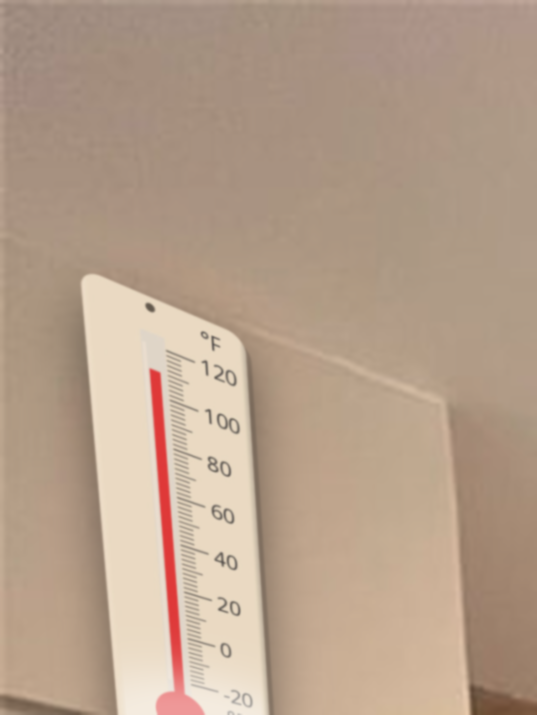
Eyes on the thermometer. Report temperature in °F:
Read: 110 °F
